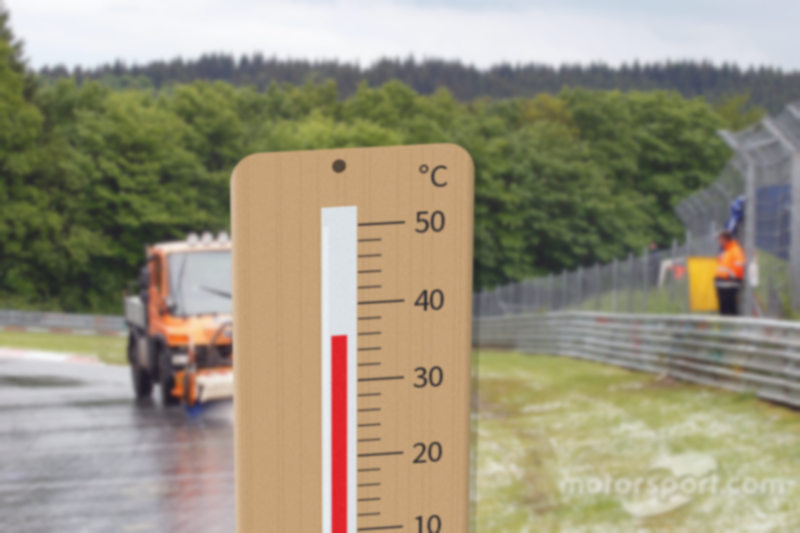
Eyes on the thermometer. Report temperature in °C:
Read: 36 °C
